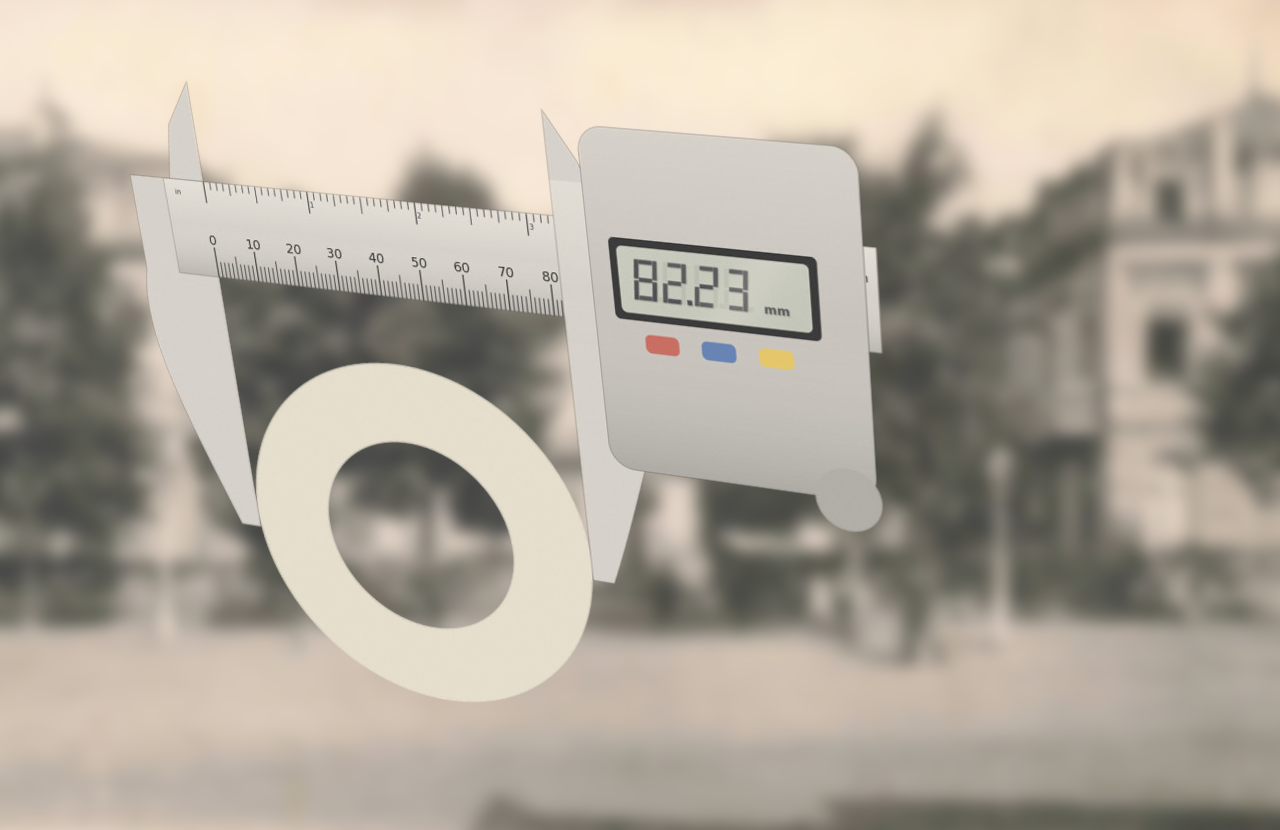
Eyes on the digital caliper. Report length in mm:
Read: 82.23 mm
